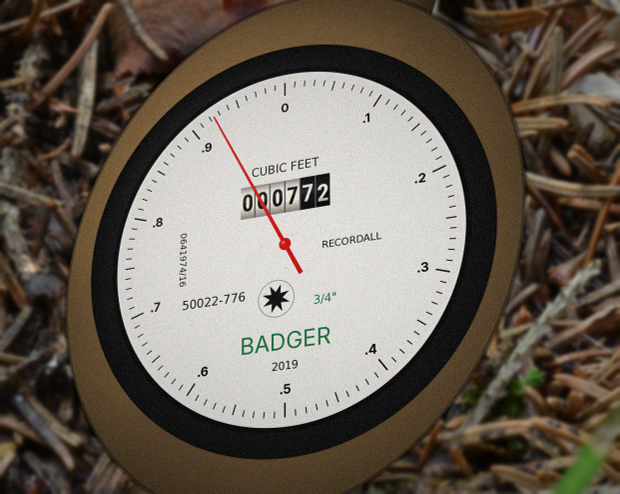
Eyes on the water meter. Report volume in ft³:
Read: 771.92 ft³
